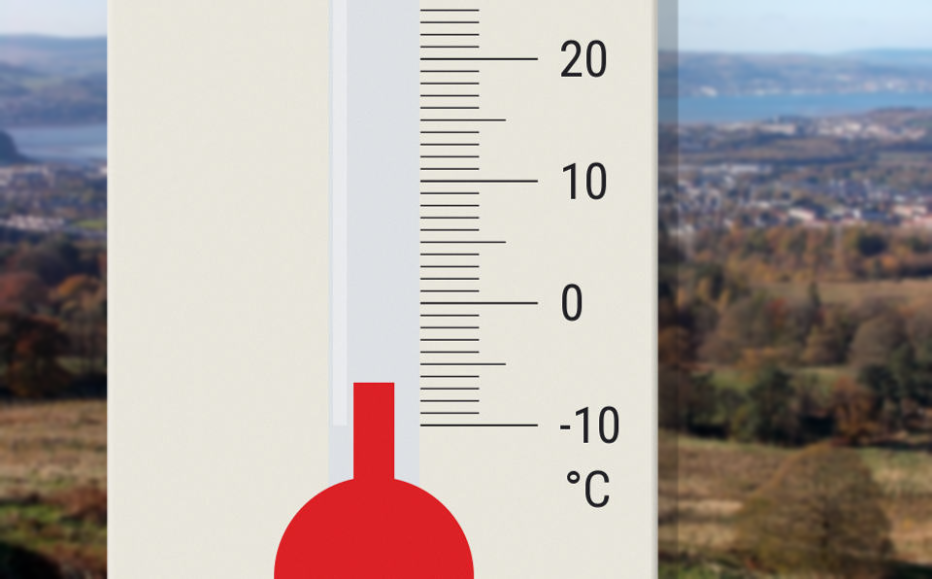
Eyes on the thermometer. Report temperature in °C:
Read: -6.5 °C
